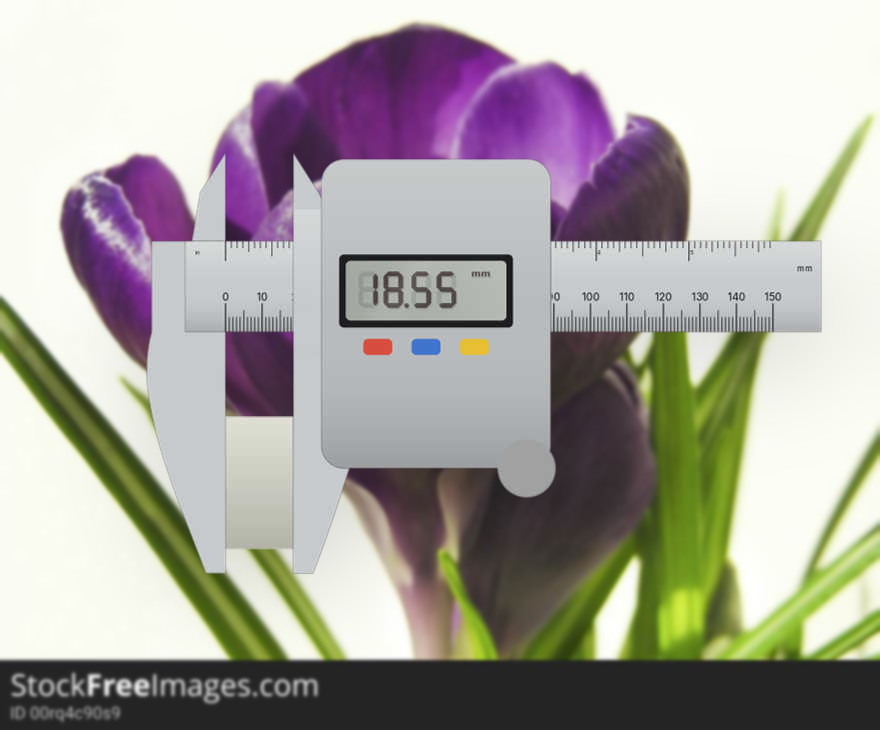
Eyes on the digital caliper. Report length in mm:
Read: 18.55 mm
